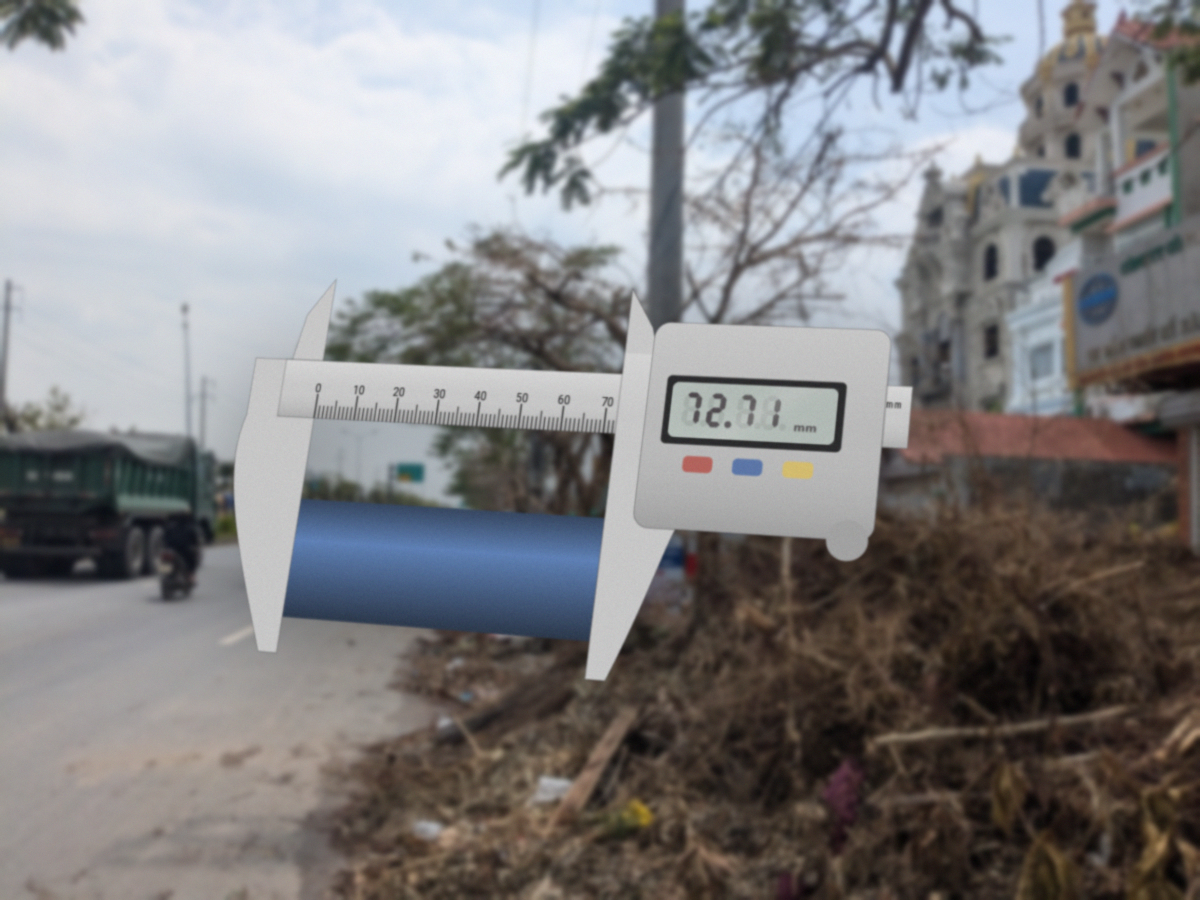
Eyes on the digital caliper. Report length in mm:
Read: 72.71 mm
